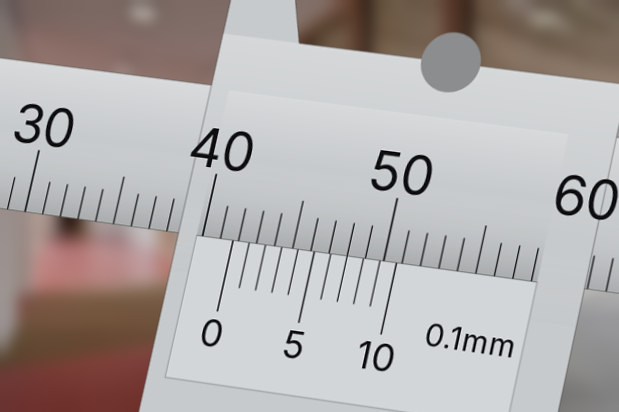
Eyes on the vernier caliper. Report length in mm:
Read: 41.7 mm
